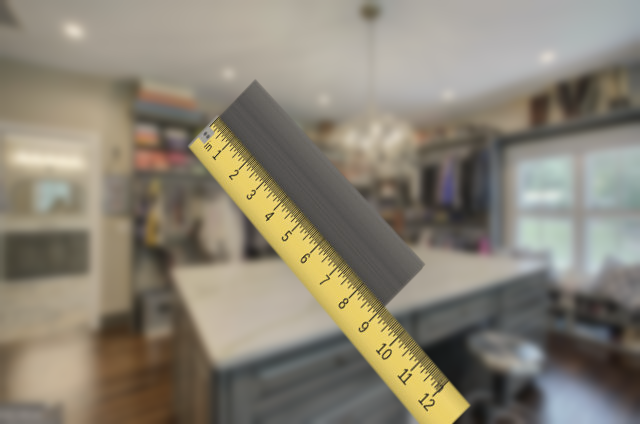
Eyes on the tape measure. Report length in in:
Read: 9 in
